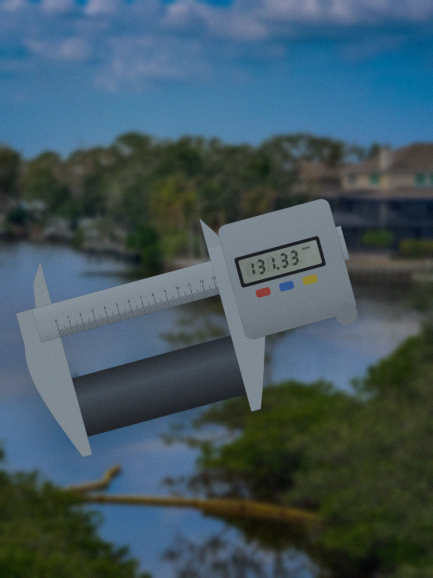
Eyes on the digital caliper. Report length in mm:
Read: 131.33 mm
